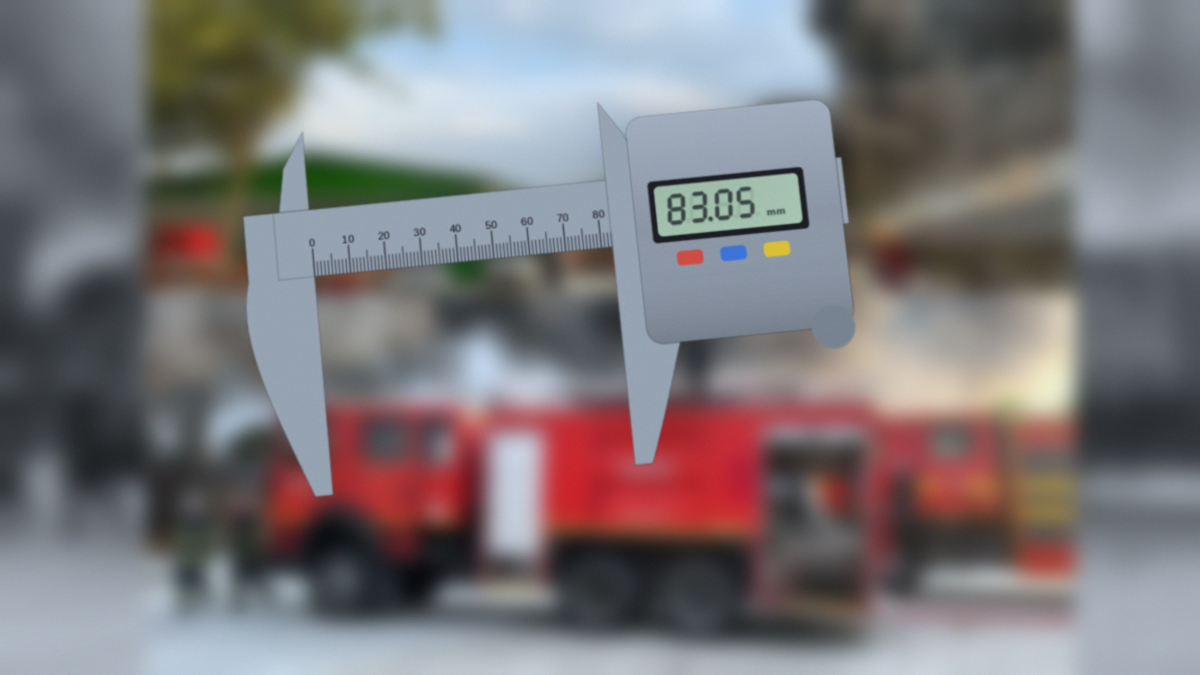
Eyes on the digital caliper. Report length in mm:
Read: 83.05 mm
